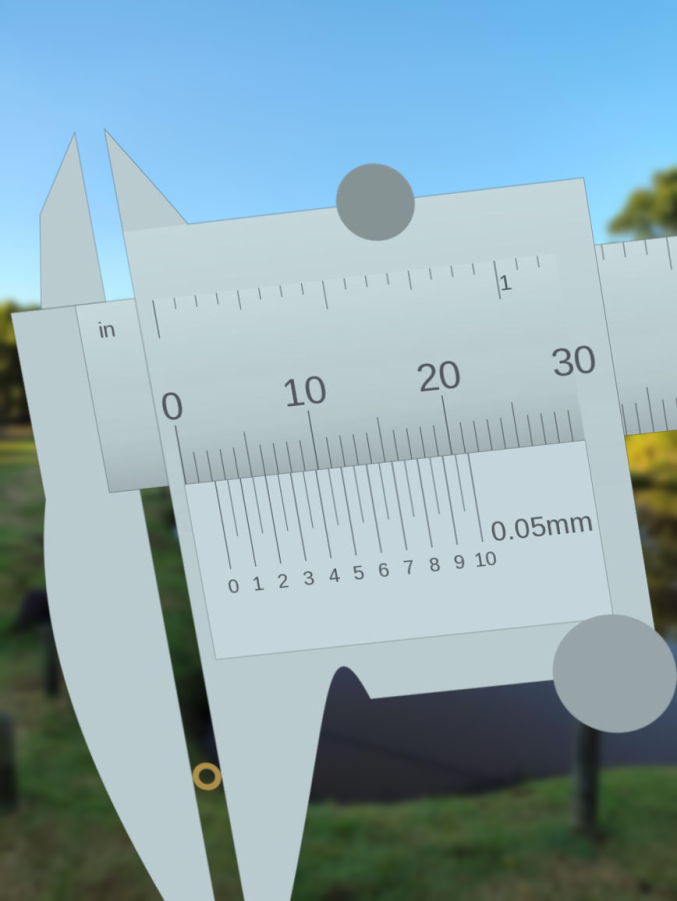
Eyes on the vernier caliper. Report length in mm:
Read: 2.2 mm
